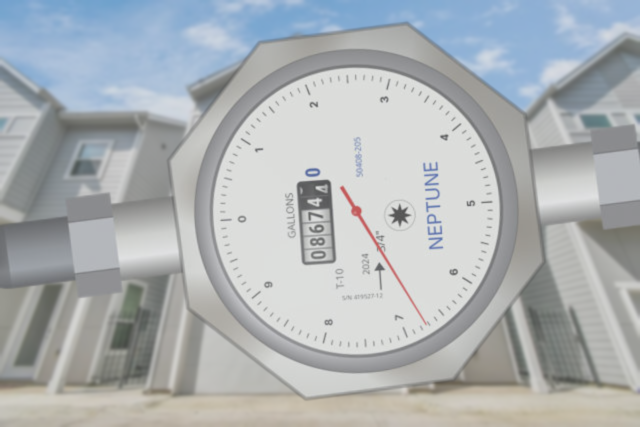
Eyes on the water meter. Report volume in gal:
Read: 867436.7 gal
